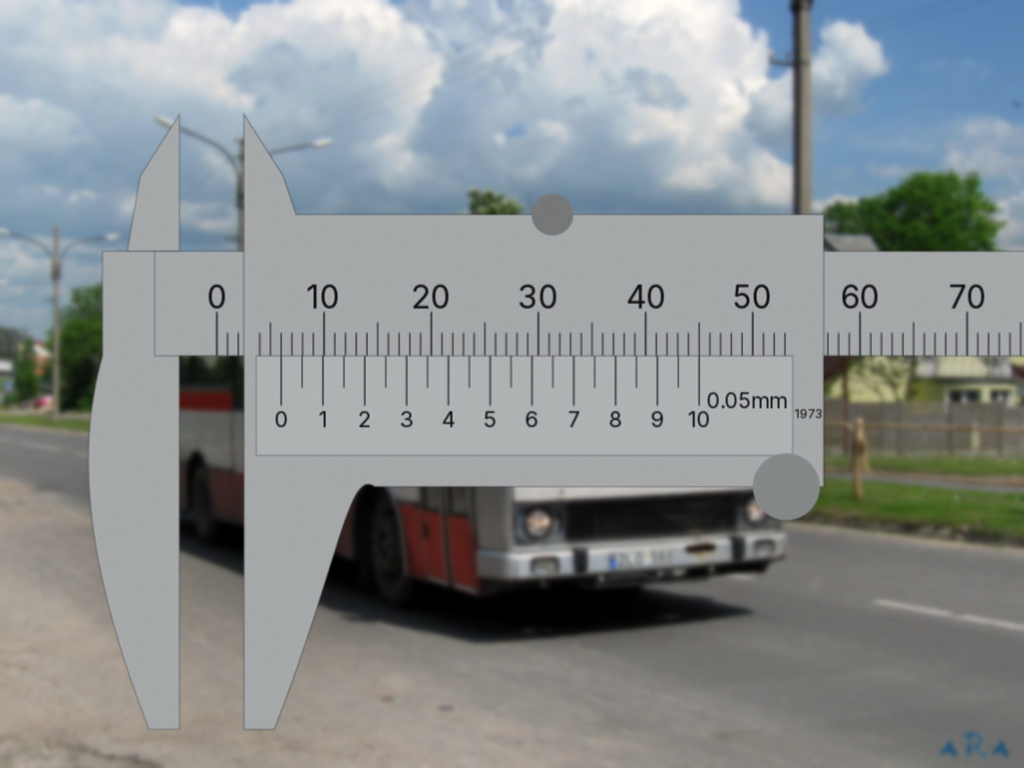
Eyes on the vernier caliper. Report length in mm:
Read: 6.0 mm
